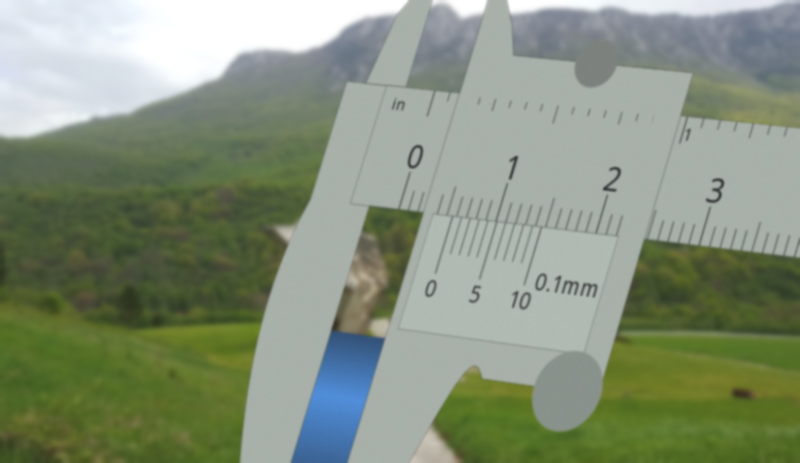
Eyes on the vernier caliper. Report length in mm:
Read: 5.6 mm
